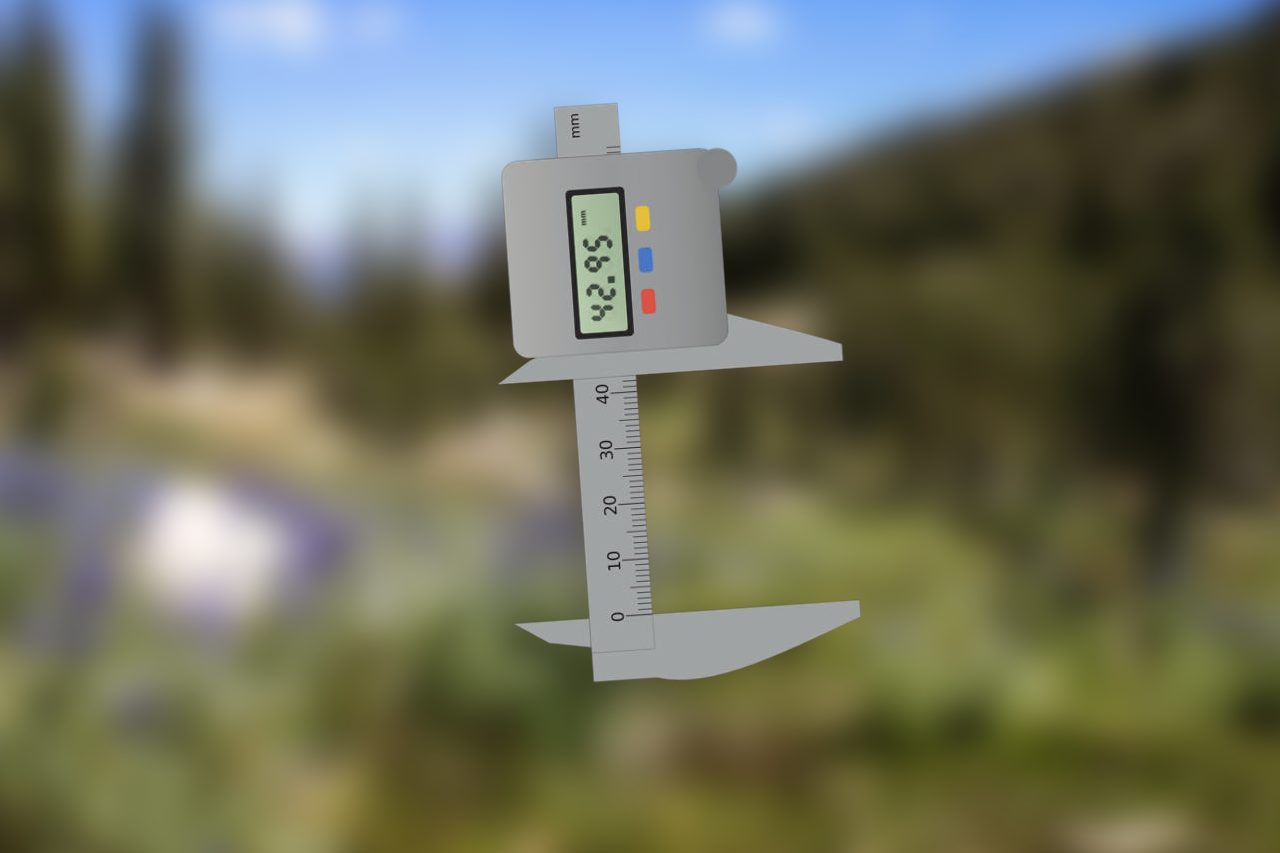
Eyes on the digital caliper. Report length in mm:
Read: 42.95 mm
